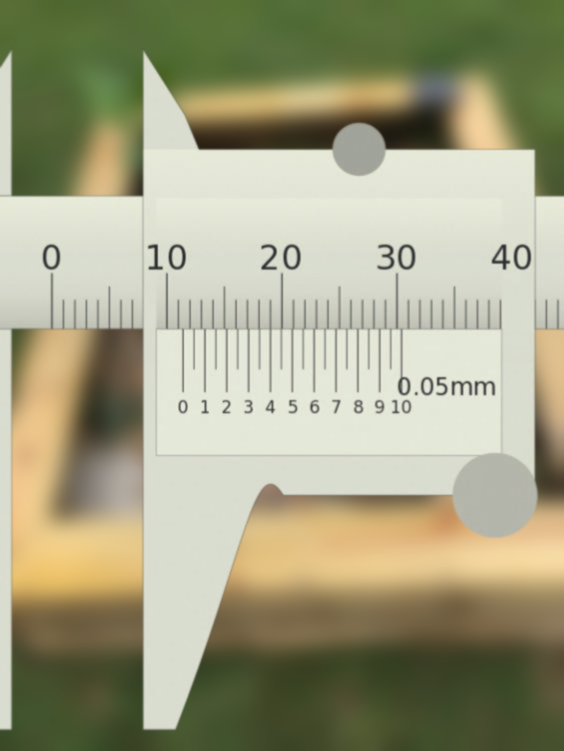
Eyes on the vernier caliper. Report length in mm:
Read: 11.4 mm
